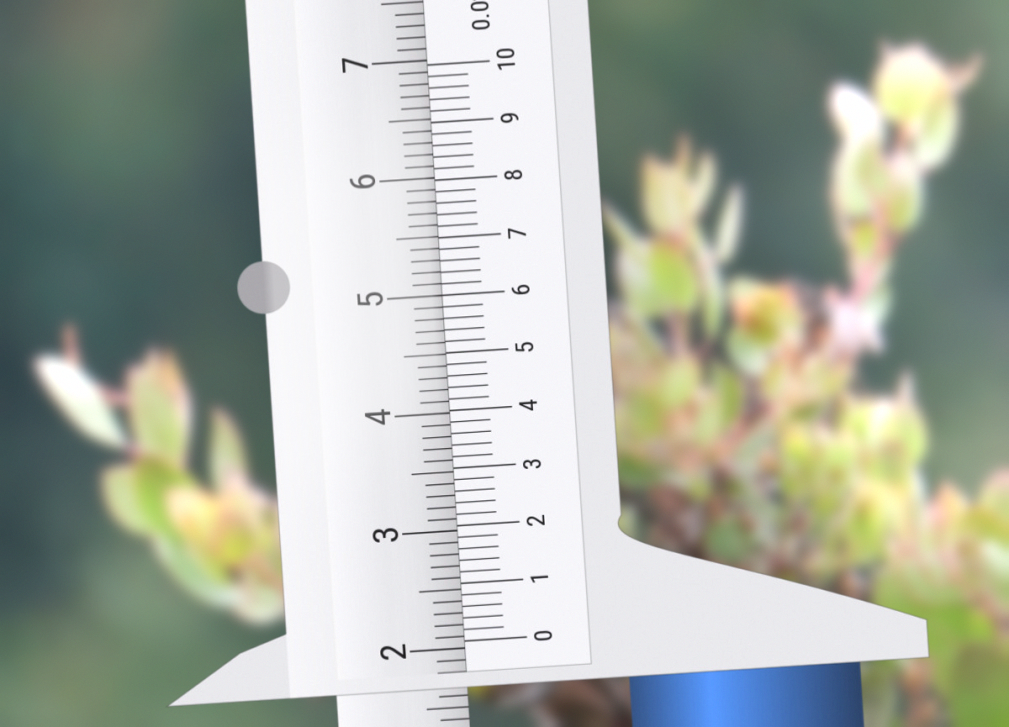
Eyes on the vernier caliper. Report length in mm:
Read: 20.6 mm
